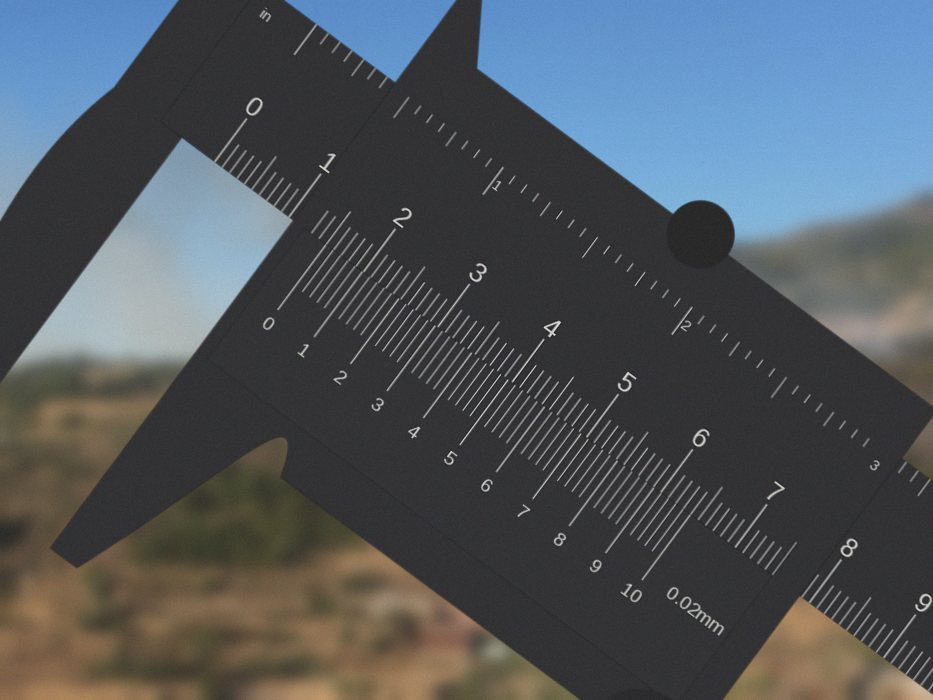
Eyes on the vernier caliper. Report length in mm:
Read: 15.0 mm
